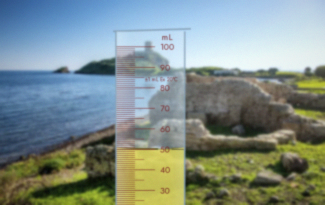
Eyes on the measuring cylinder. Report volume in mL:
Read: 50 mL
